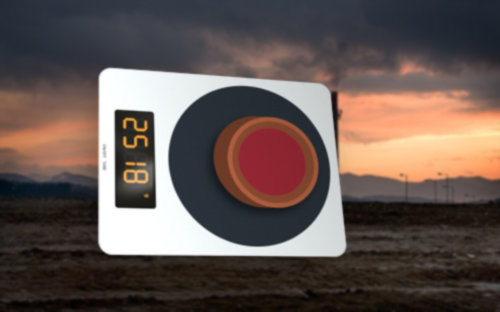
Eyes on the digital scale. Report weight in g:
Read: 2518 g
